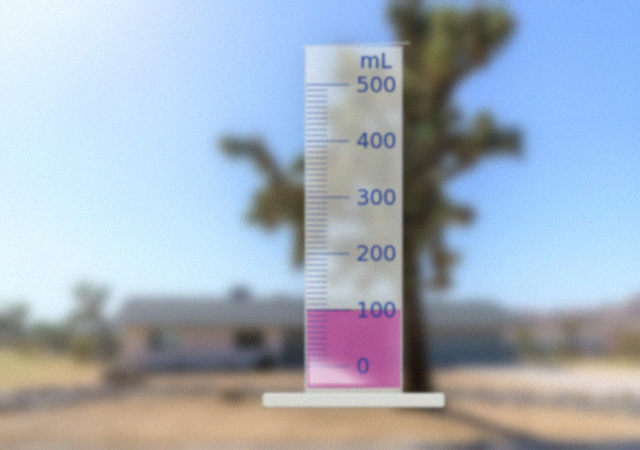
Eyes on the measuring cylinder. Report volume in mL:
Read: 100 mL
